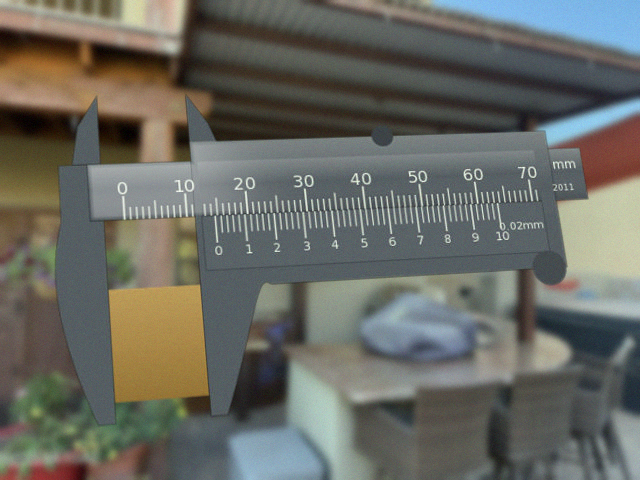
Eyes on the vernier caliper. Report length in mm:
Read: 14.6 mm
